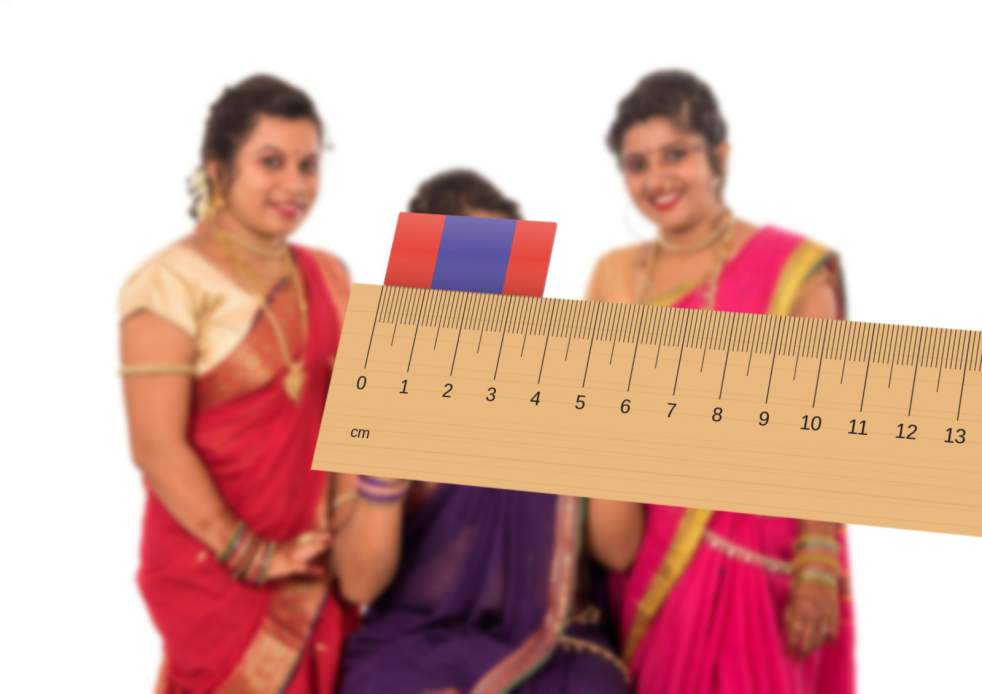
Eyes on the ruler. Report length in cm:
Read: 3.7 cm
